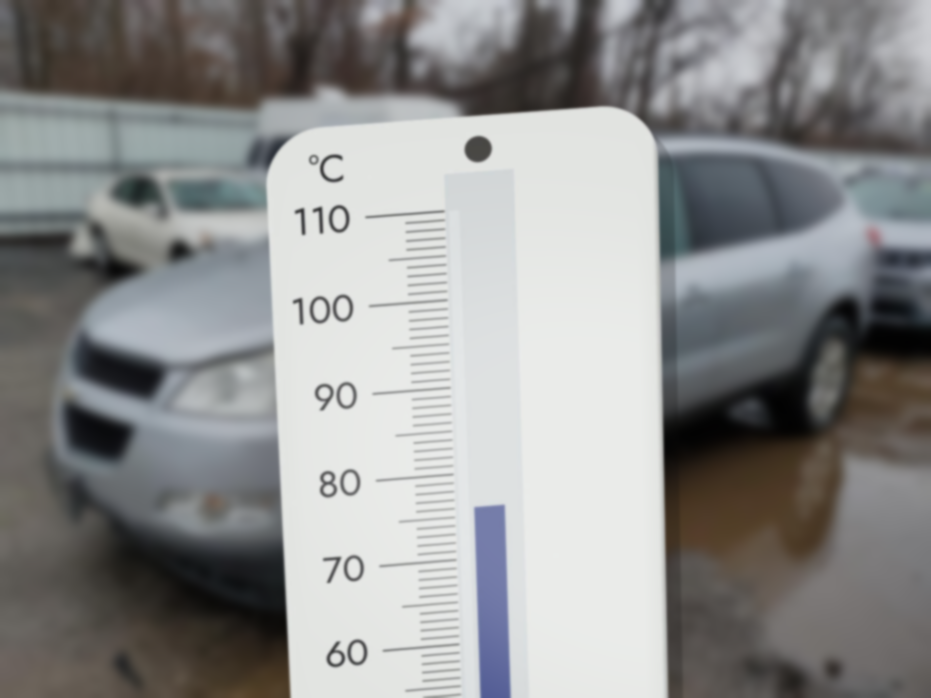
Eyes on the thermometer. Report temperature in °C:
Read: 76 °C
